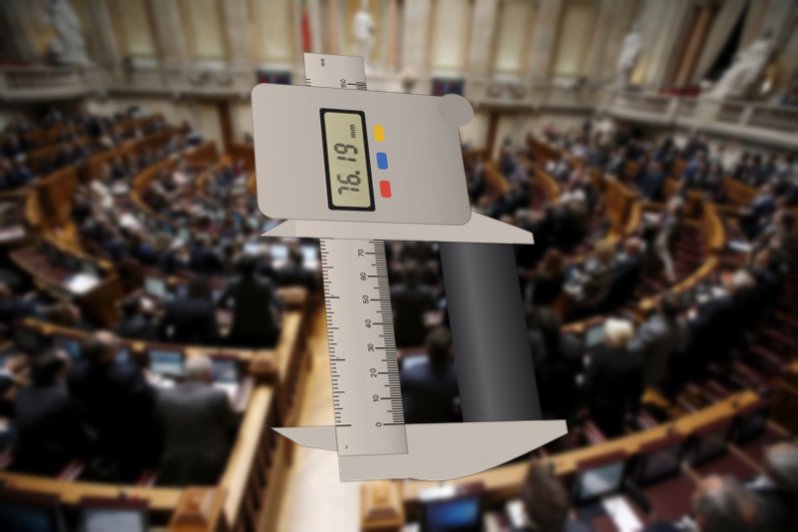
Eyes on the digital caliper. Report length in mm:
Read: 76.19 mm
